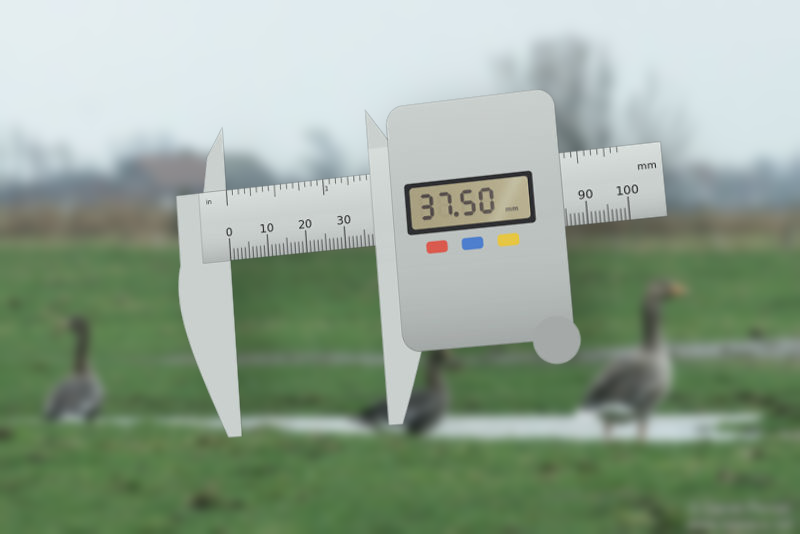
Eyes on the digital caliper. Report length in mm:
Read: 37.50 mm
